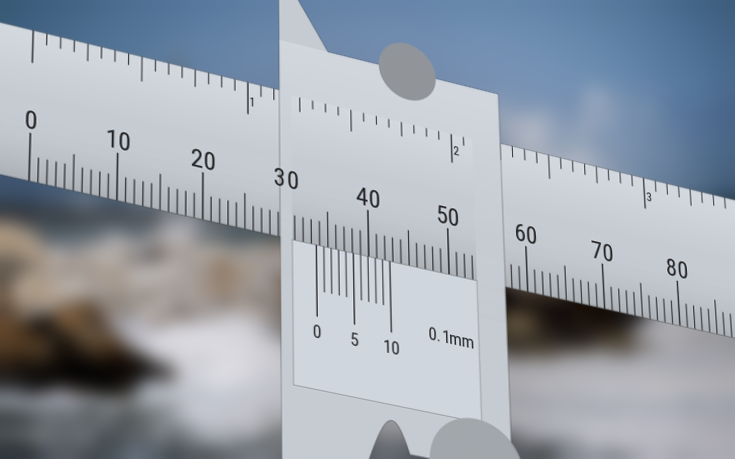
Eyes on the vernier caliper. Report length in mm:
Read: 33.6 mm
